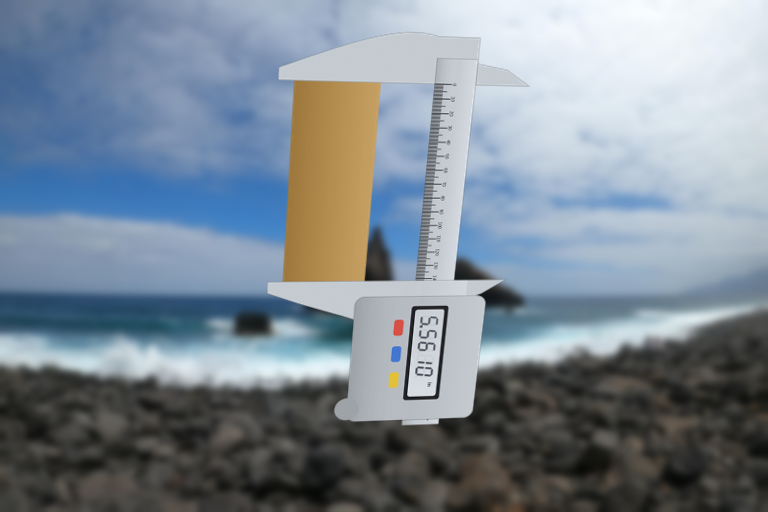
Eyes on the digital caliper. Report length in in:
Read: 5.5610 in
